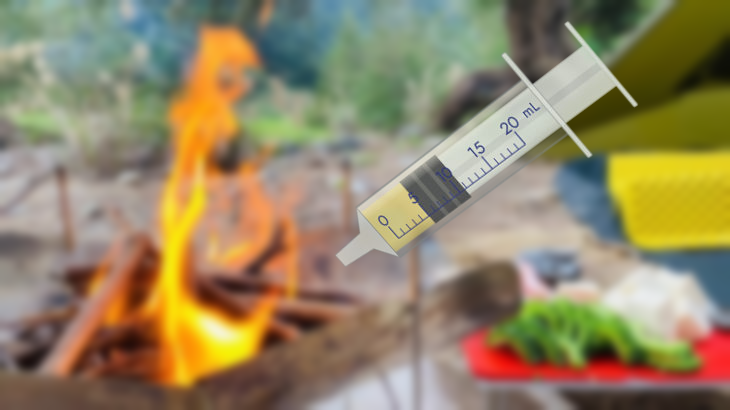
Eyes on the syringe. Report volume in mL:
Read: 5 mL
